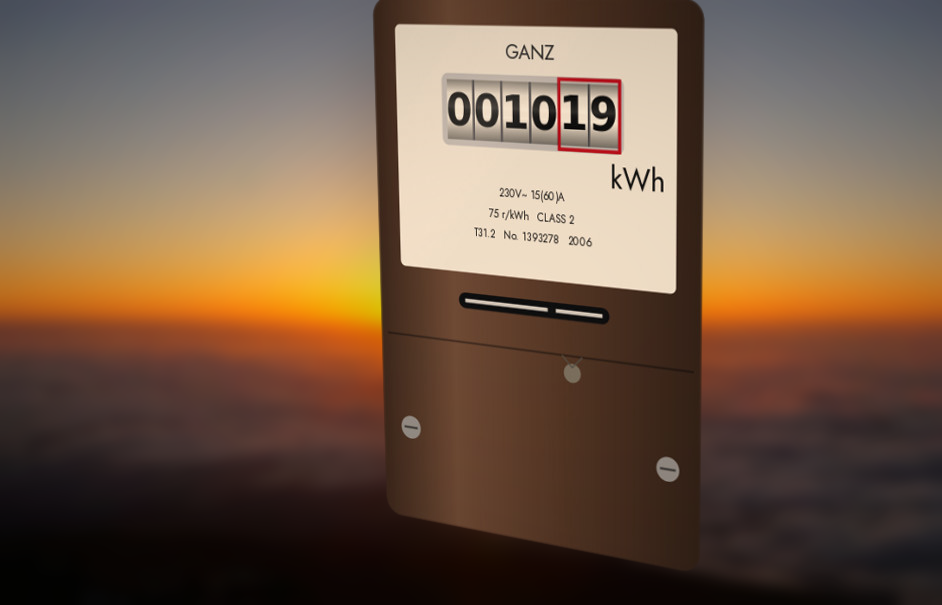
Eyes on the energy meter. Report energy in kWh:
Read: 10.19 kWh
